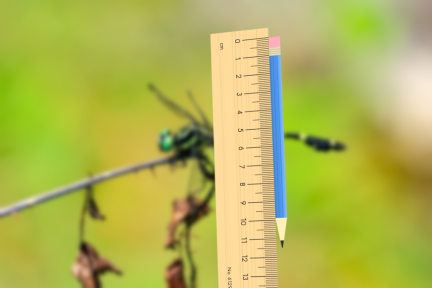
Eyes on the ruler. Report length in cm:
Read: 11.5 cm
